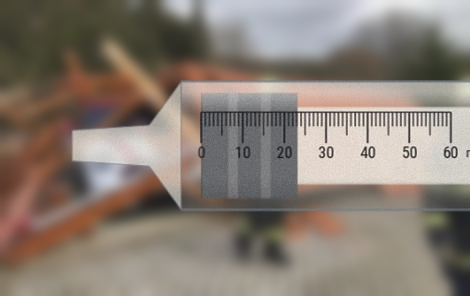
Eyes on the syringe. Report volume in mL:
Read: 0 mL
